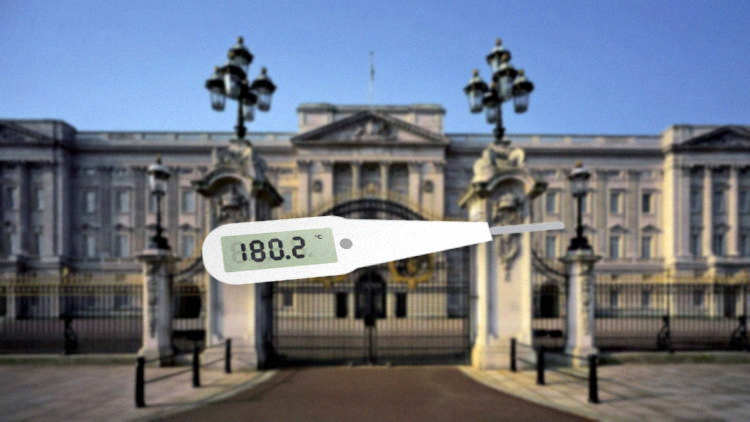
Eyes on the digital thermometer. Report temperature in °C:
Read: 180.2 °C
